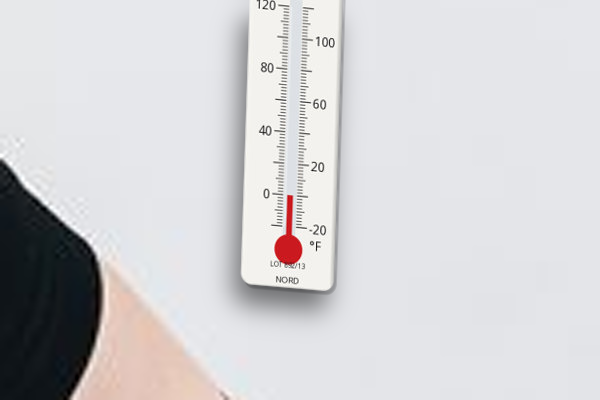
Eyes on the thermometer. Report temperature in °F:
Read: 0 °F
